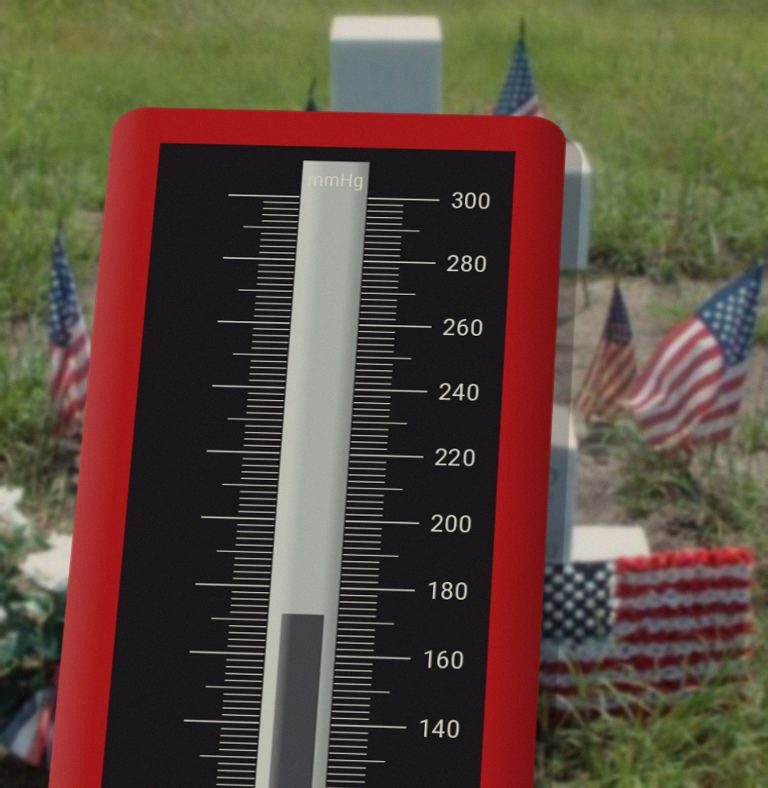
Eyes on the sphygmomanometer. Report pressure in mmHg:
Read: 172 mmHg
